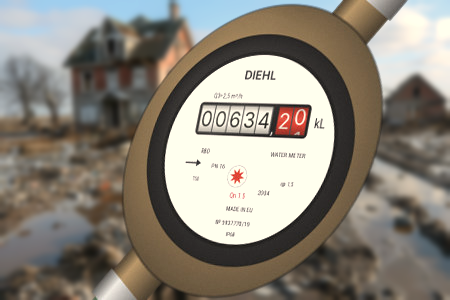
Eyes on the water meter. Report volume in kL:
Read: 634.20 kL
